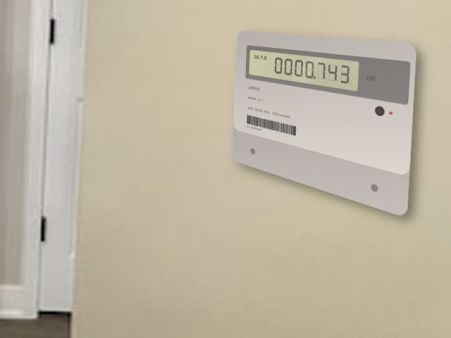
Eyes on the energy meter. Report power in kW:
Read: 0.743 kW
